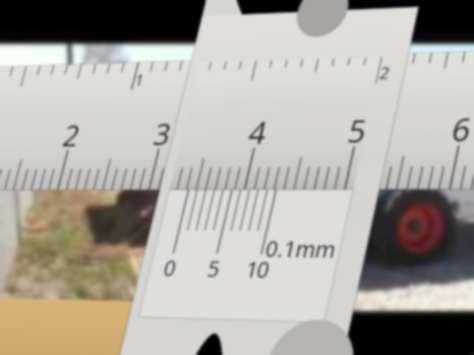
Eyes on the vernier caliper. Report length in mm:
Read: 34.2 mm
